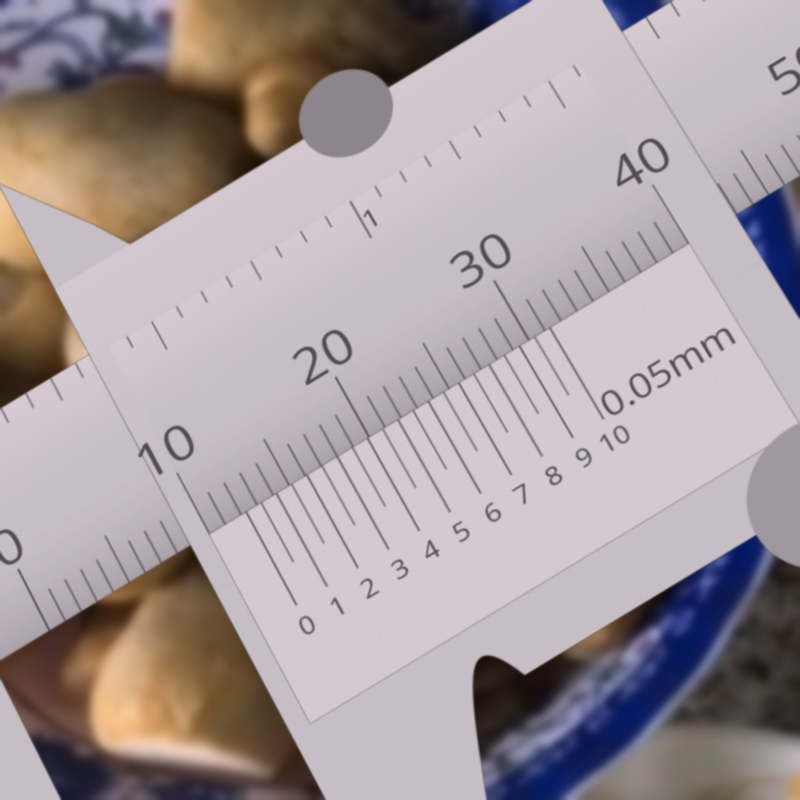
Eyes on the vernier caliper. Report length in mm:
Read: 12.3 mm
